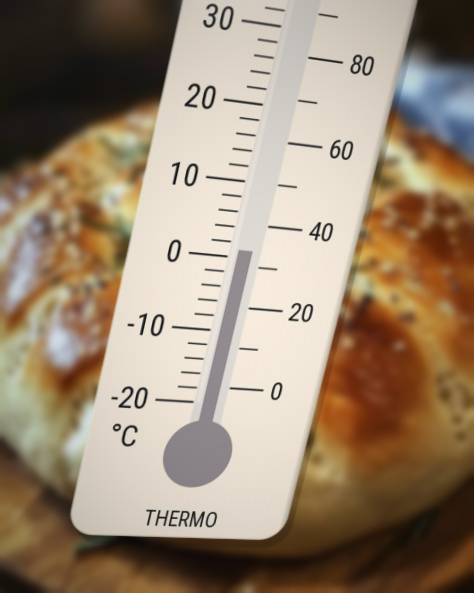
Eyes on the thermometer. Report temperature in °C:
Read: 1 °C
